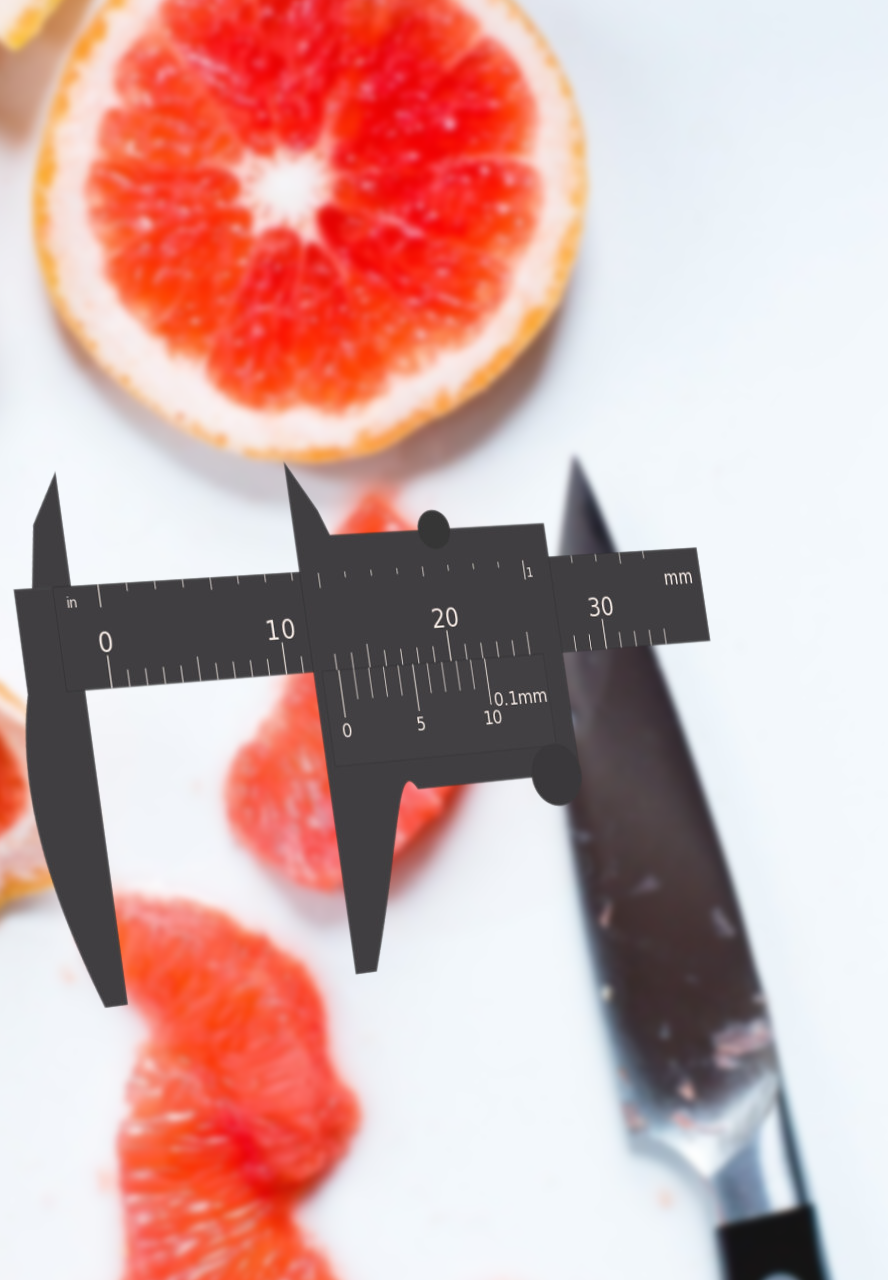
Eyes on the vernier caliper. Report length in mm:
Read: 13.1 mm
